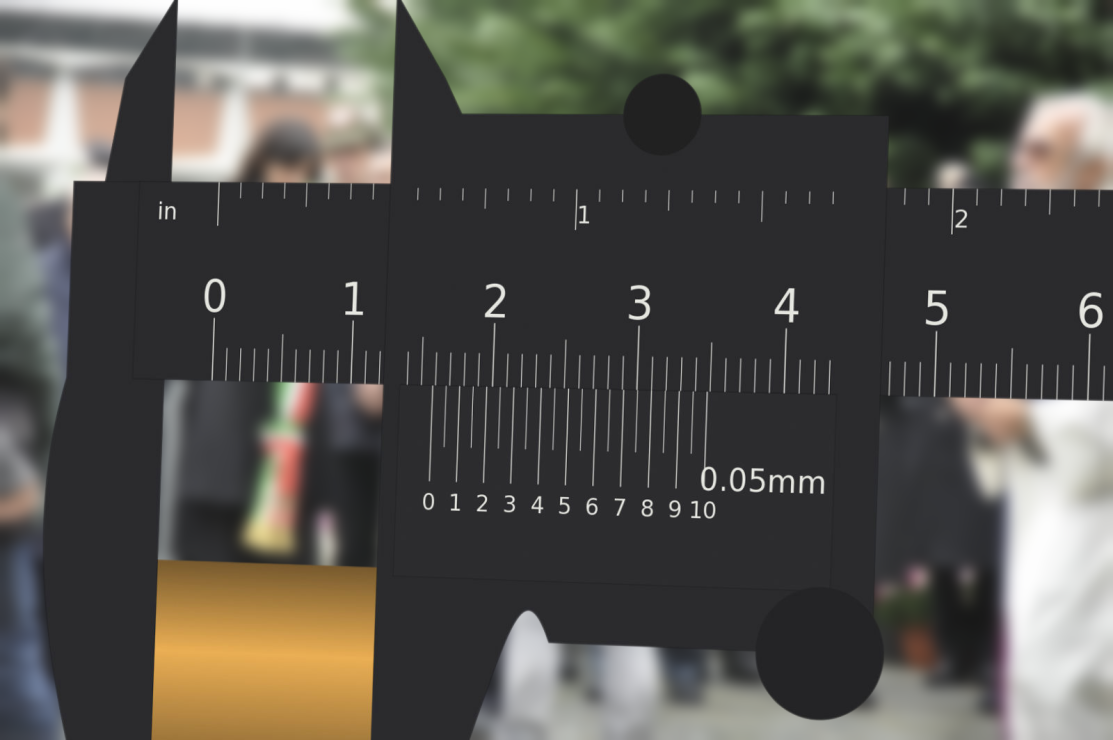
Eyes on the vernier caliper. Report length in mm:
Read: 15.8 mm
